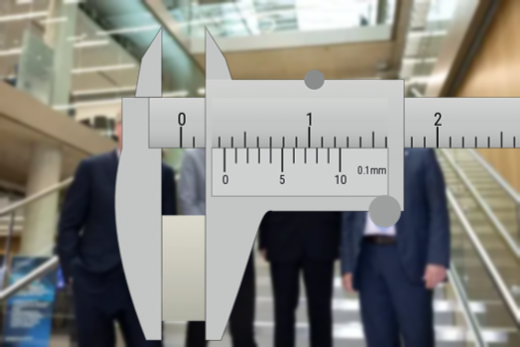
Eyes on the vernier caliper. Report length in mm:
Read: 3.4 mm
